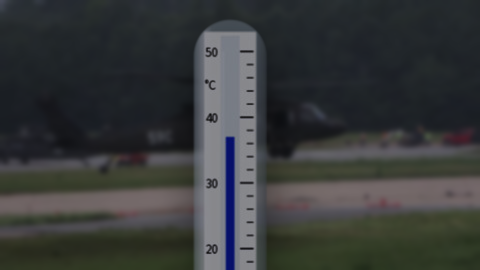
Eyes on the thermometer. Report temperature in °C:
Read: 37 °C
